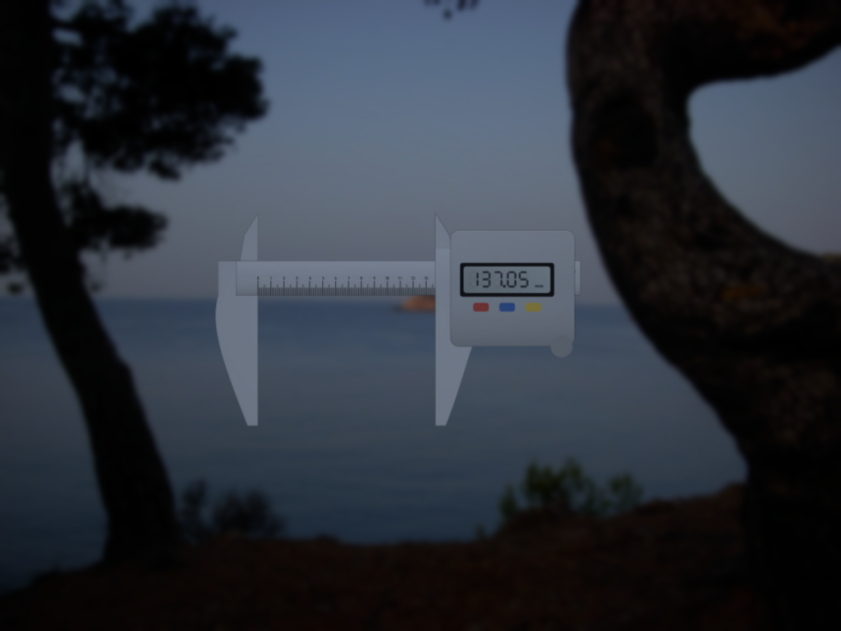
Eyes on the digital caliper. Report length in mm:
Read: 137.05 mm
